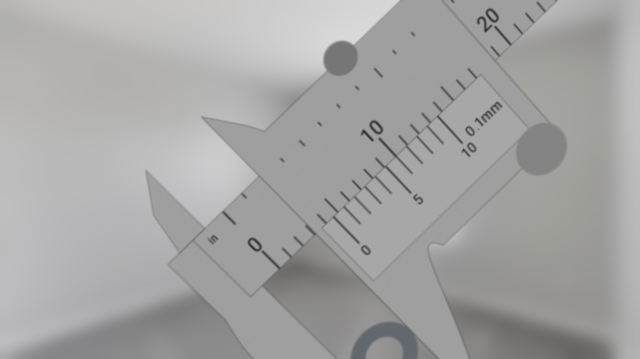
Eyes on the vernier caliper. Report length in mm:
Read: 4.6 mm
